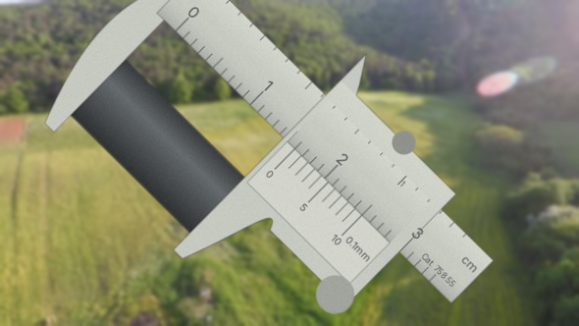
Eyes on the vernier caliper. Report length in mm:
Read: 16.0 mm
